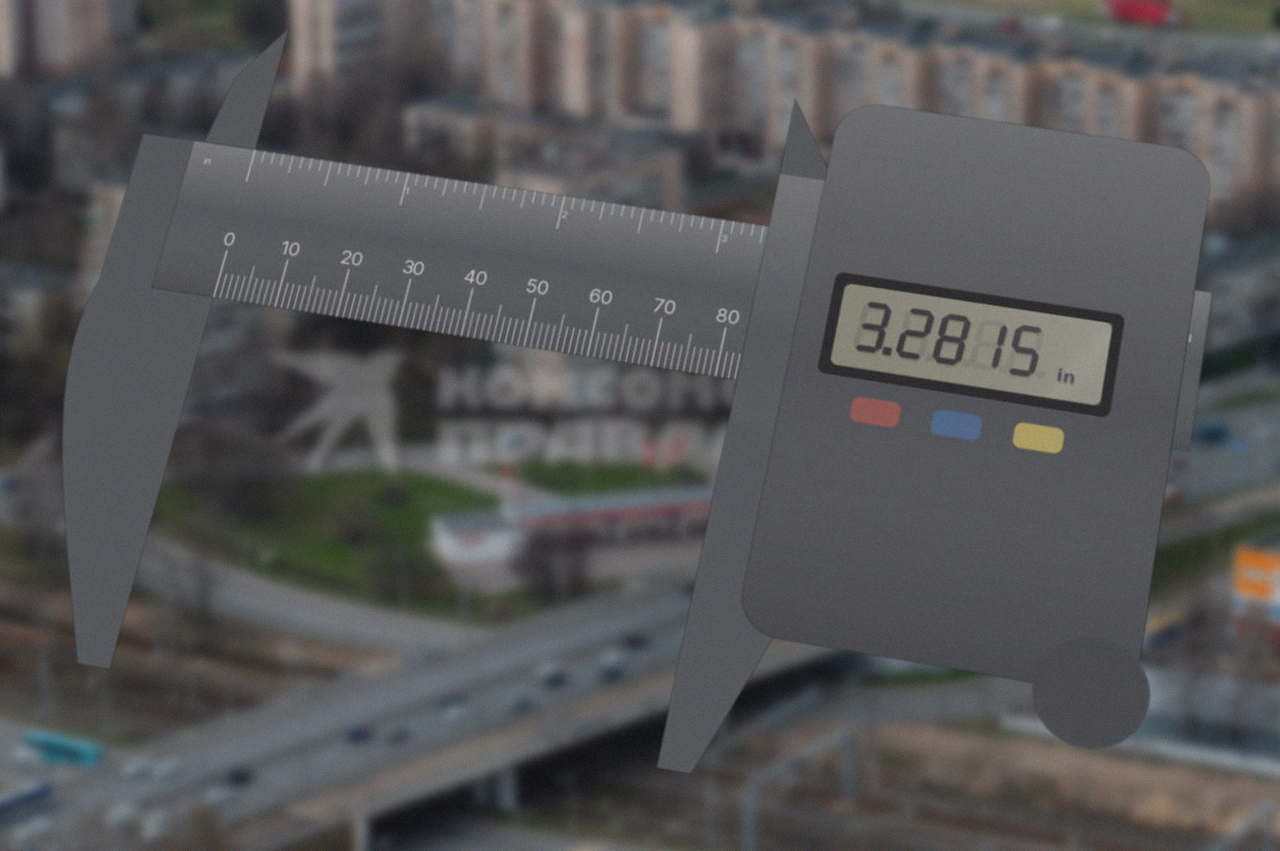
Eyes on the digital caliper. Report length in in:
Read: 3.2815 in
